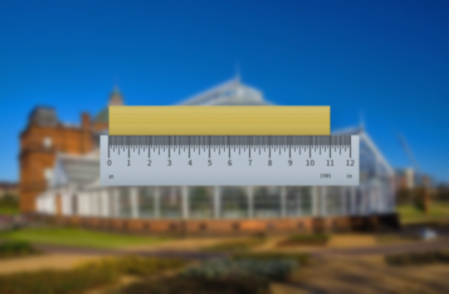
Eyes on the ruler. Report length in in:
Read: 11 in
